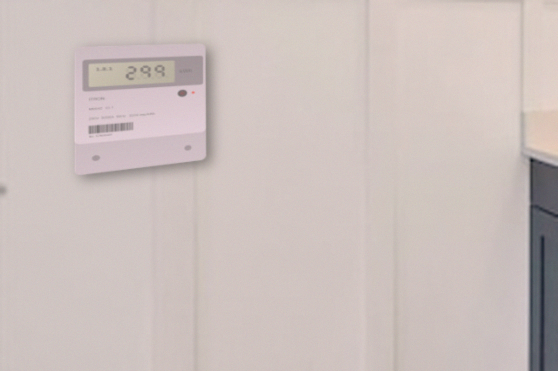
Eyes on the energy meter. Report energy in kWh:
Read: 299 kWh
